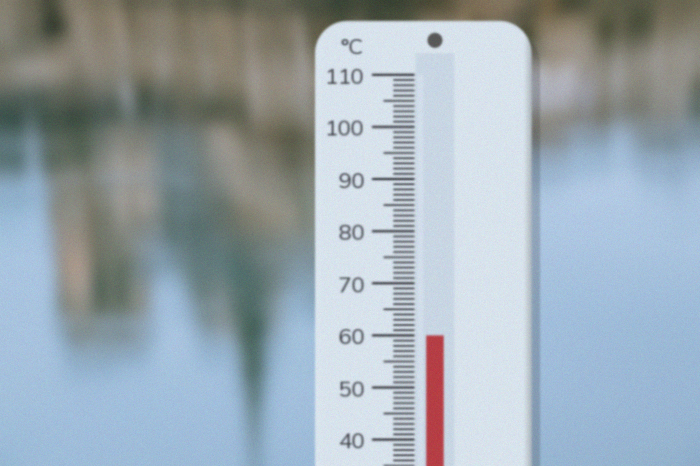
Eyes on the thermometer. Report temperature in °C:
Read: 60 °C
